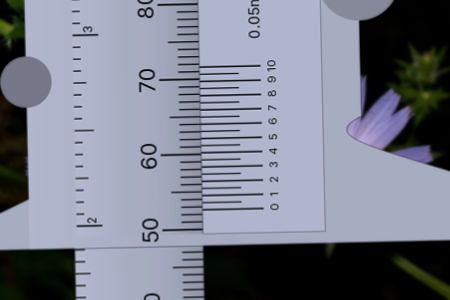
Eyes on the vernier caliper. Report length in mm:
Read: 52.6 mm
